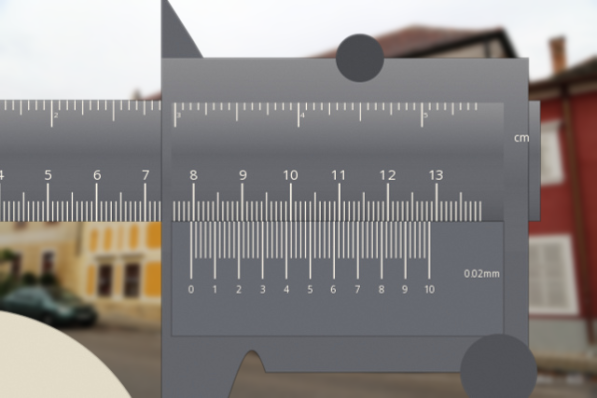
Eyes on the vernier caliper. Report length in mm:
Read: 79.5 mm
